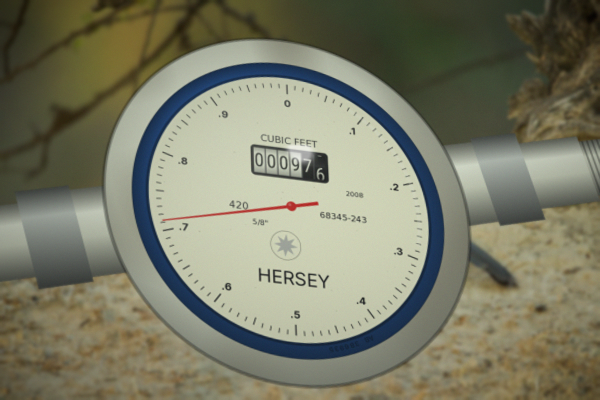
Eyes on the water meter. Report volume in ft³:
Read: 975.71 ft³
